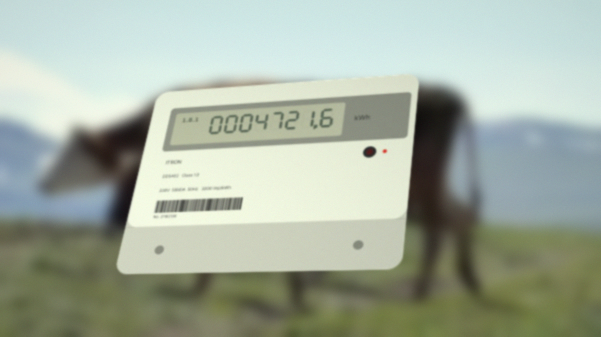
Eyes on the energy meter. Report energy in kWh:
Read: 4721.6 kWh
